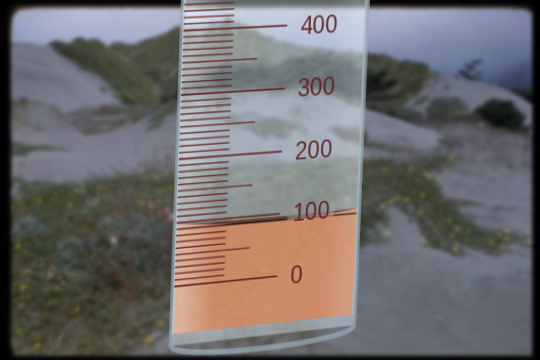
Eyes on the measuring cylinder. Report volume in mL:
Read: 90 mL
